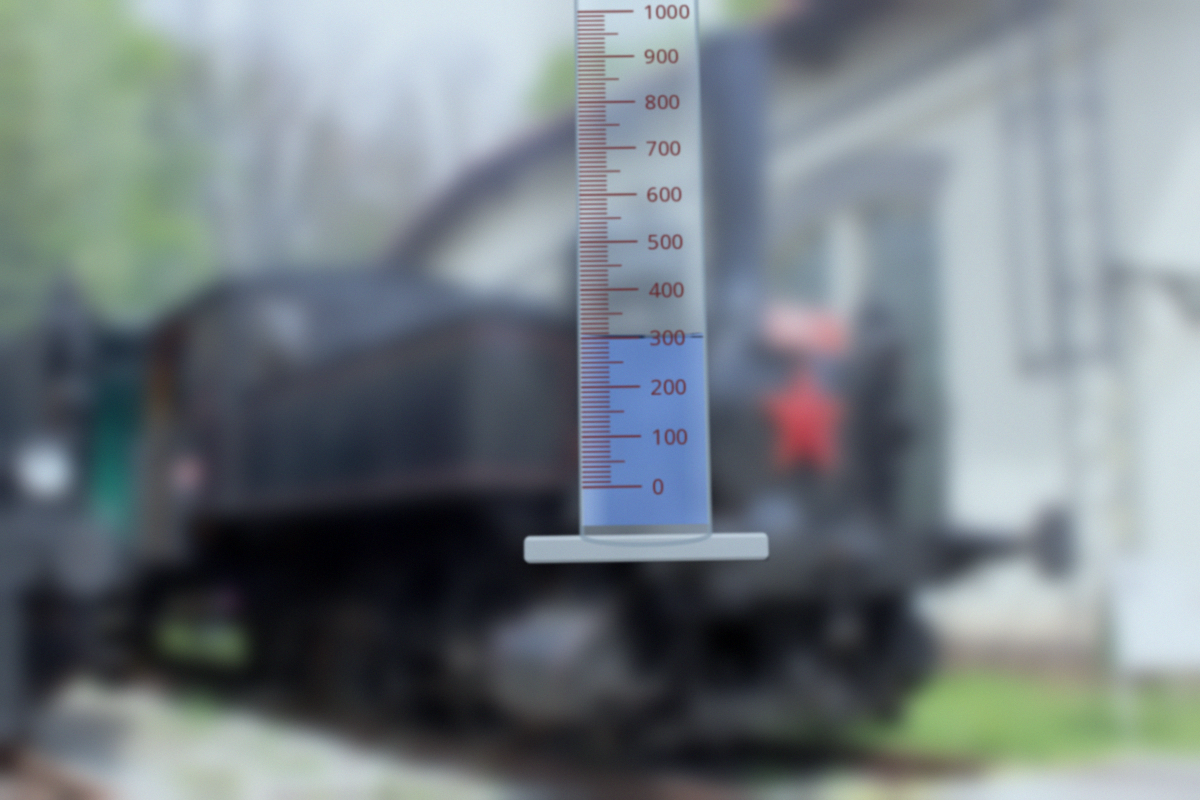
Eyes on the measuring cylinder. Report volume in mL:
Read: 300 mL
